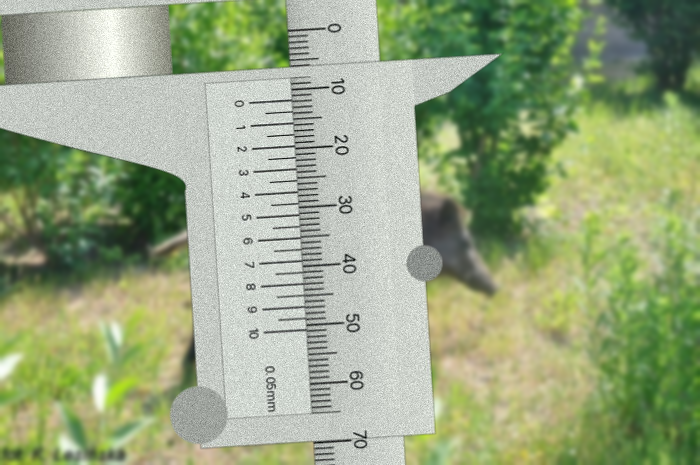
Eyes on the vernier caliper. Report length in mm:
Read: 11.8 mm
